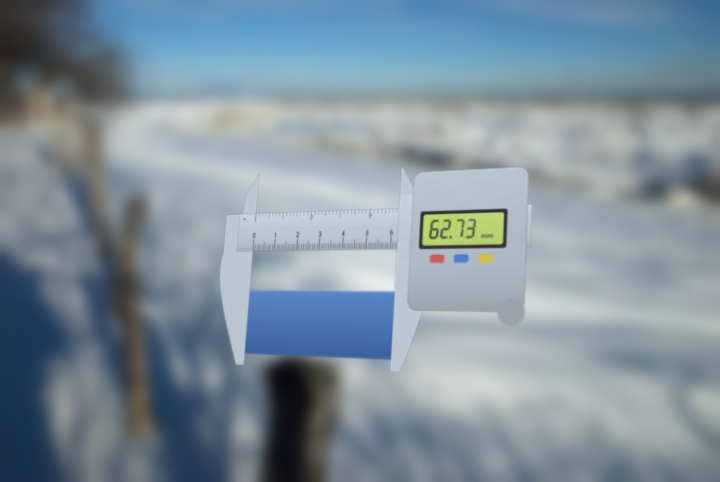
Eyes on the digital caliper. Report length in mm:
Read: 62.73 mm
